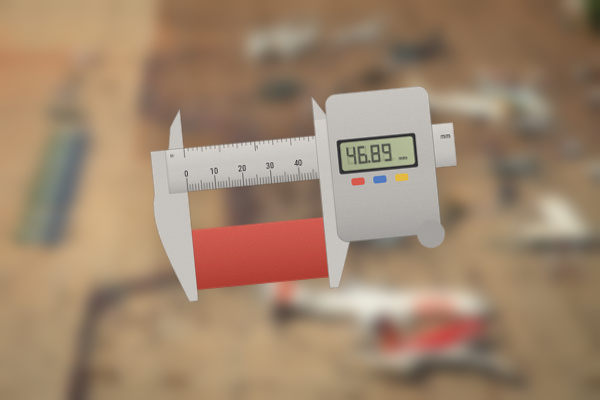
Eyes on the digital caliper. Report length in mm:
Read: 46.89 mm
